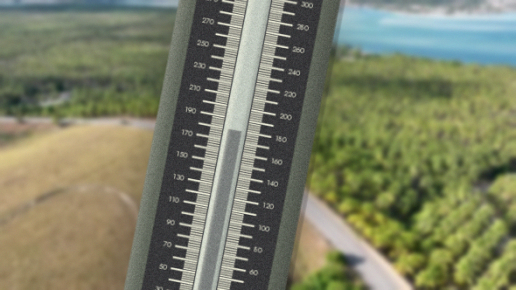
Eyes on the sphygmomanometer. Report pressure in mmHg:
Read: 180 mmHg
